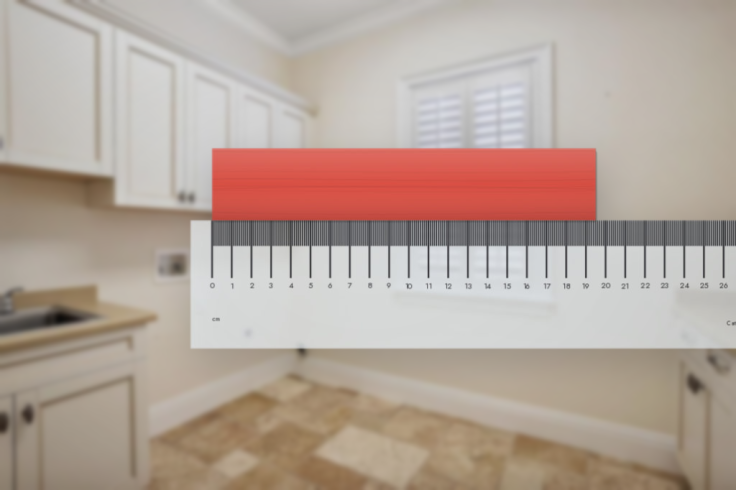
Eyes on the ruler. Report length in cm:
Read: 19.5 cm
